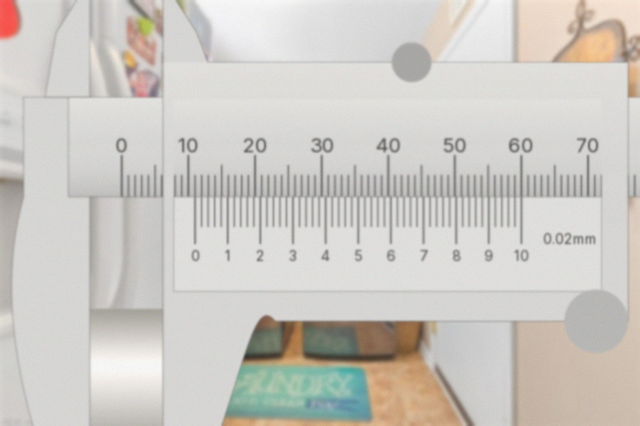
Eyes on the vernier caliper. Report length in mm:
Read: 11.0 mm
